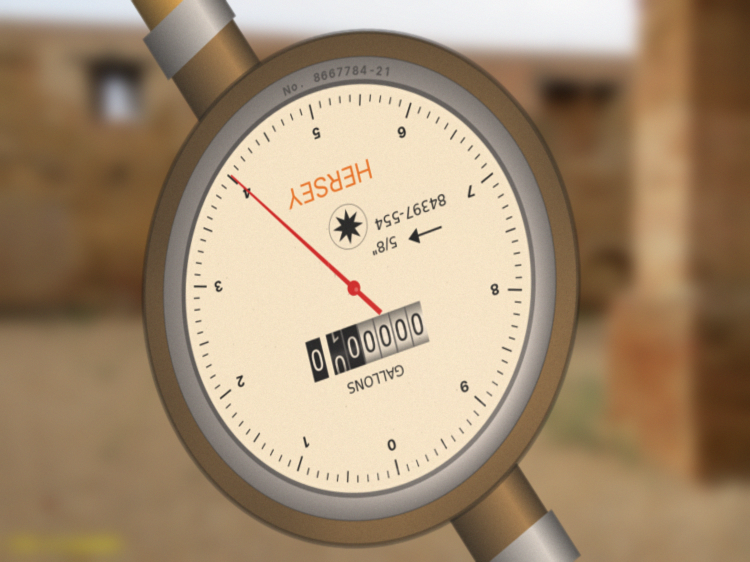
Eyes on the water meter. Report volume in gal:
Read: 4.0 gal
